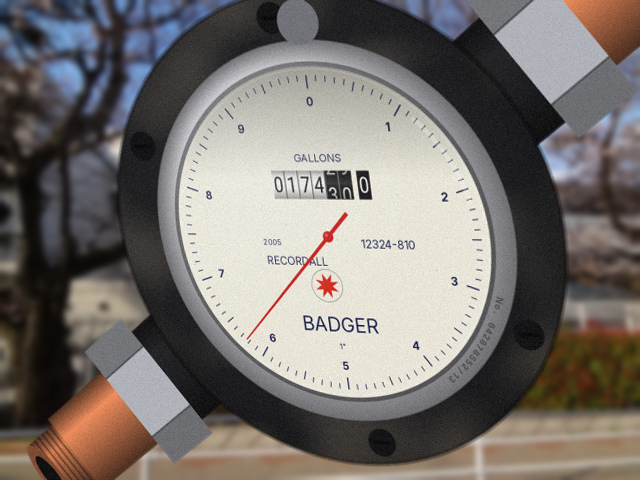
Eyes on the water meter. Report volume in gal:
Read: 174296.2 gal
